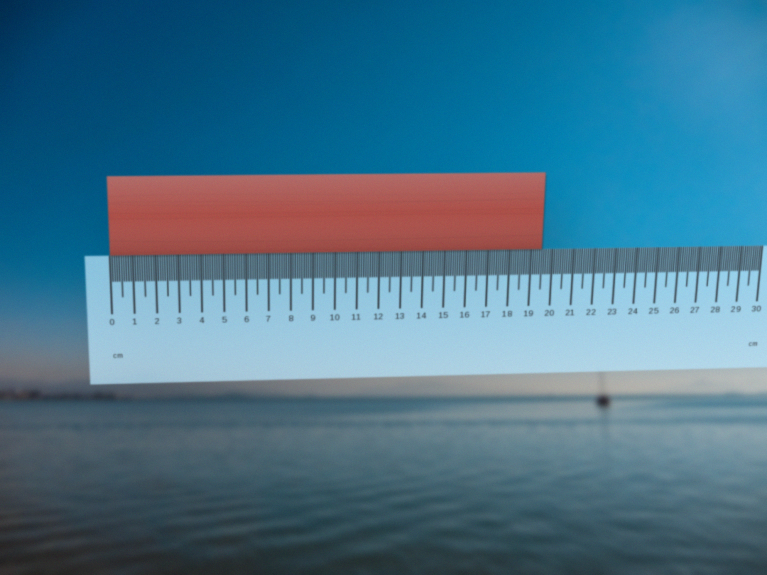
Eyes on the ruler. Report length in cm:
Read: 19.5 cm
